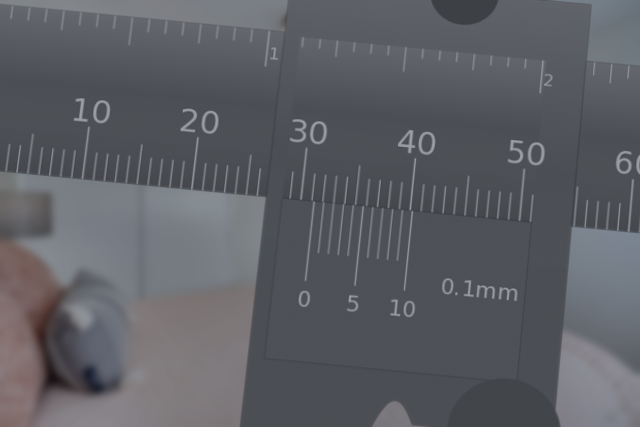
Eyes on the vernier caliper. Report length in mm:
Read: 31.2 mm
